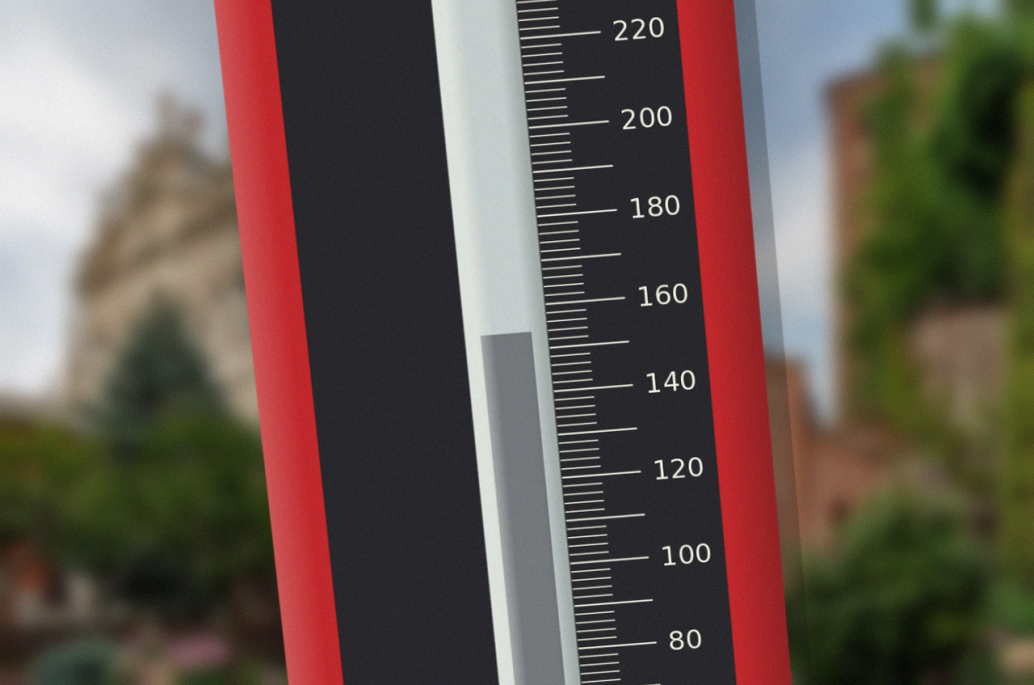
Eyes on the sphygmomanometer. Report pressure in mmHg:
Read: 154 mmHg
